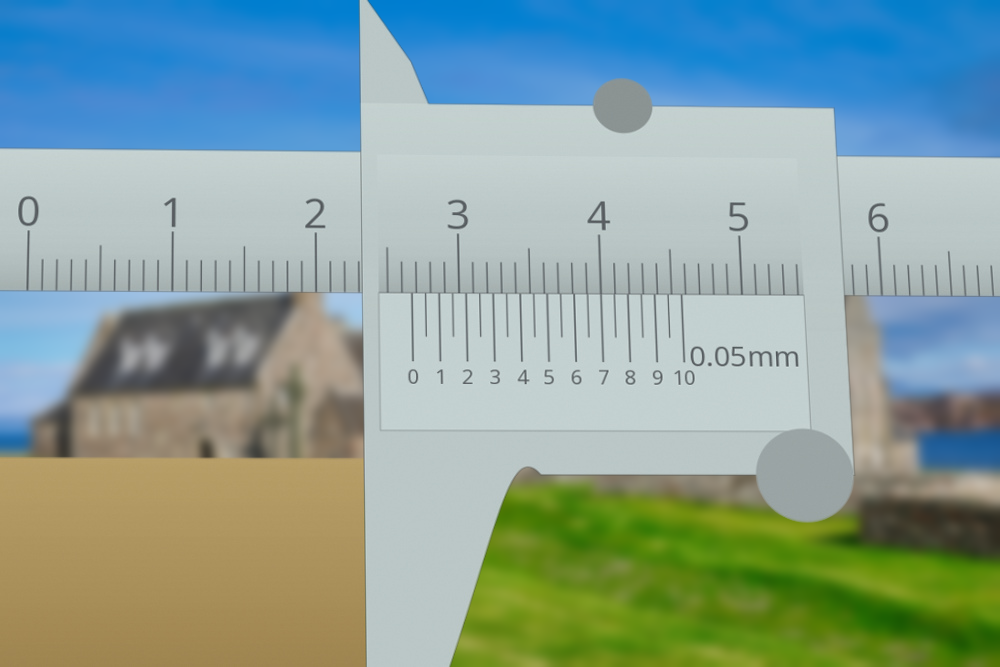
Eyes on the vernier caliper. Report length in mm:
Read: 26.7 mm
